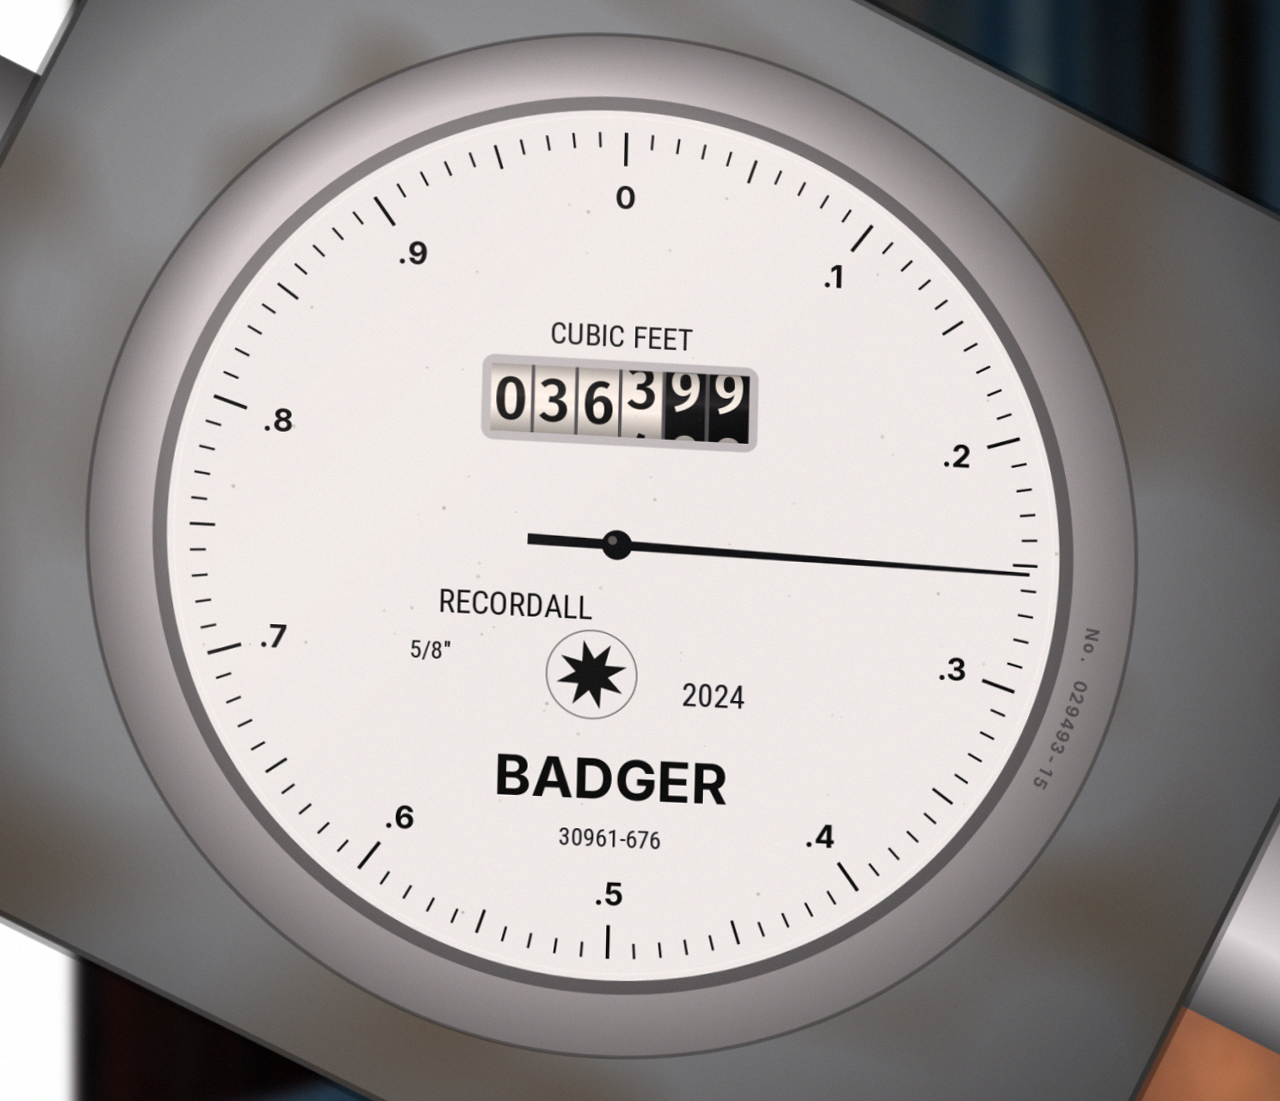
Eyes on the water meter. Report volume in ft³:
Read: 36399.25 ft³
